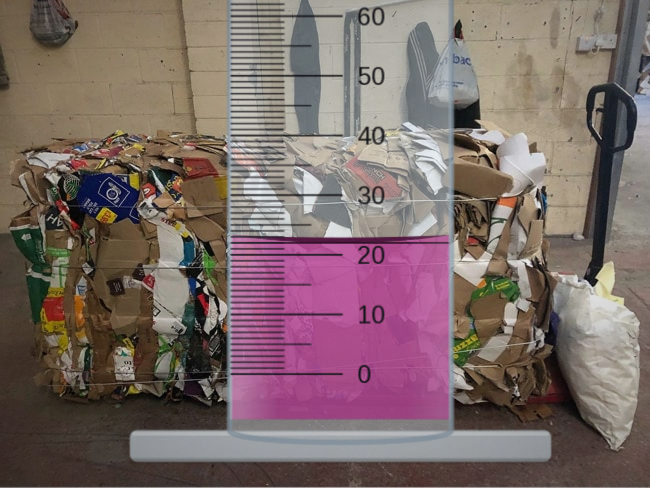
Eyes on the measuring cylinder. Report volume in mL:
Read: 22 mL
